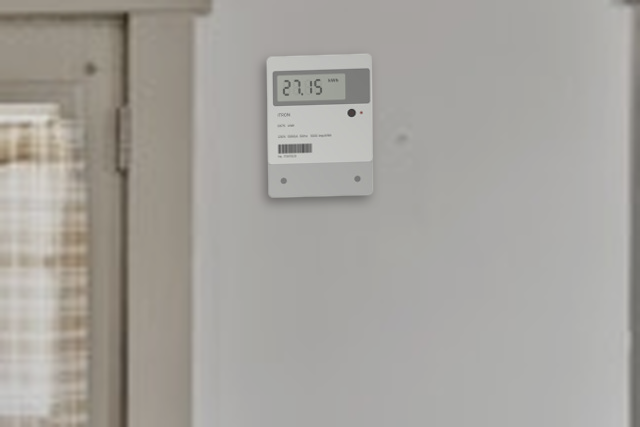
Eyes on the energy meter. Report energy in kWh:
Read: 27.15 kWh
